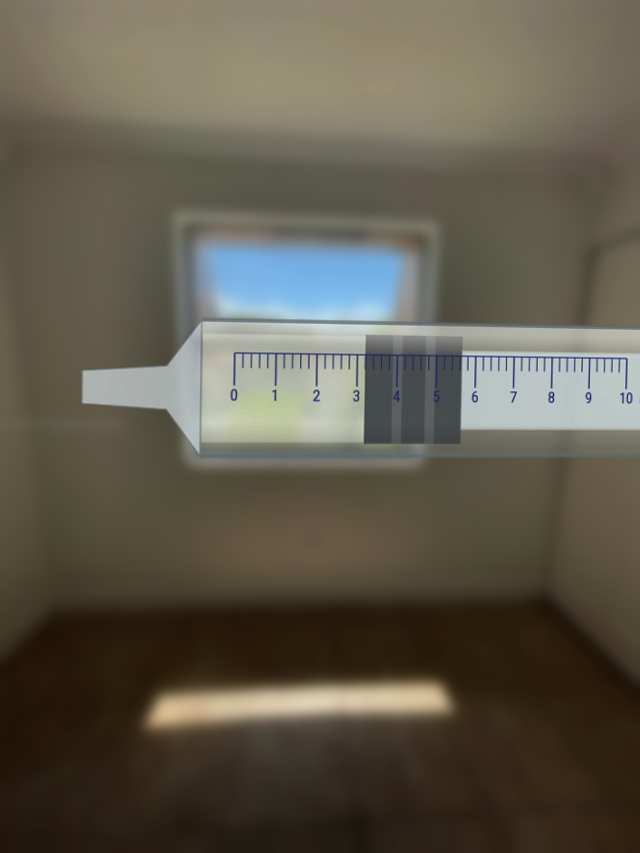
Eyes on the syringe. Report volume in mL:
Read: 3.2 mL
